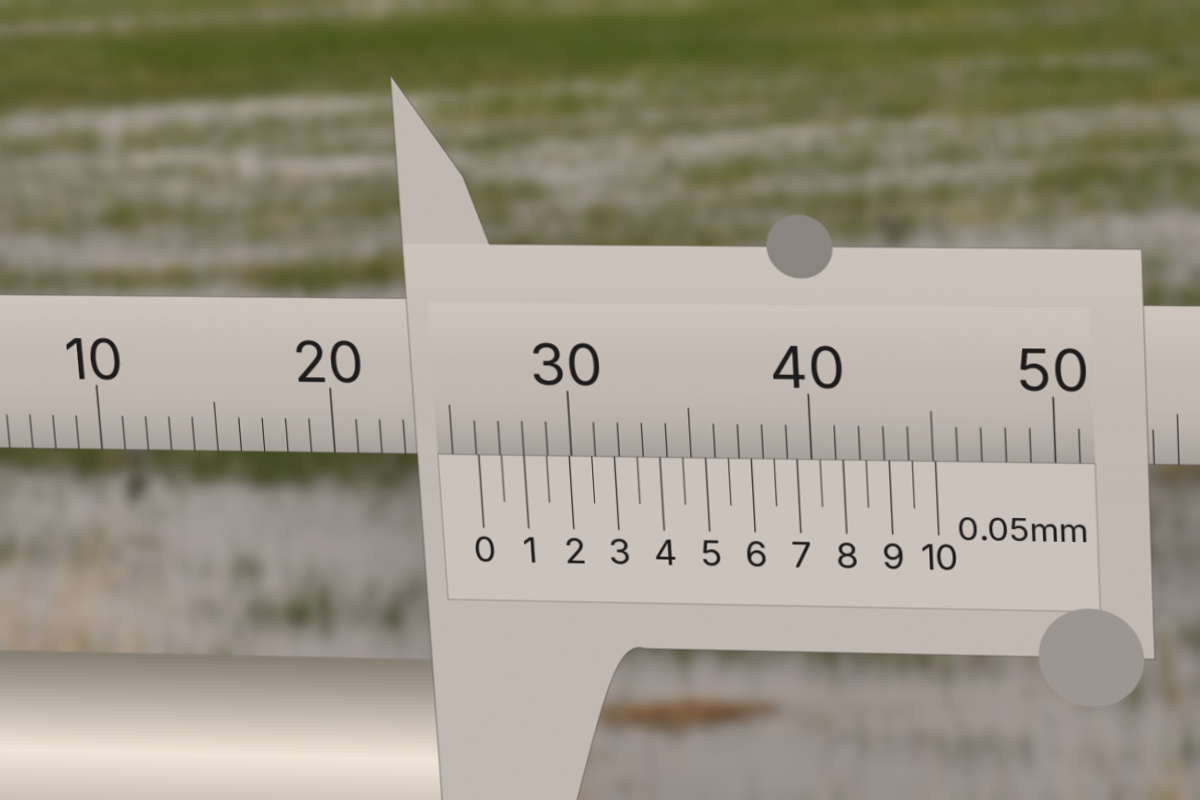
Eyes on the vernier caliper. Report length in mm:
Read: 26.1 mm
